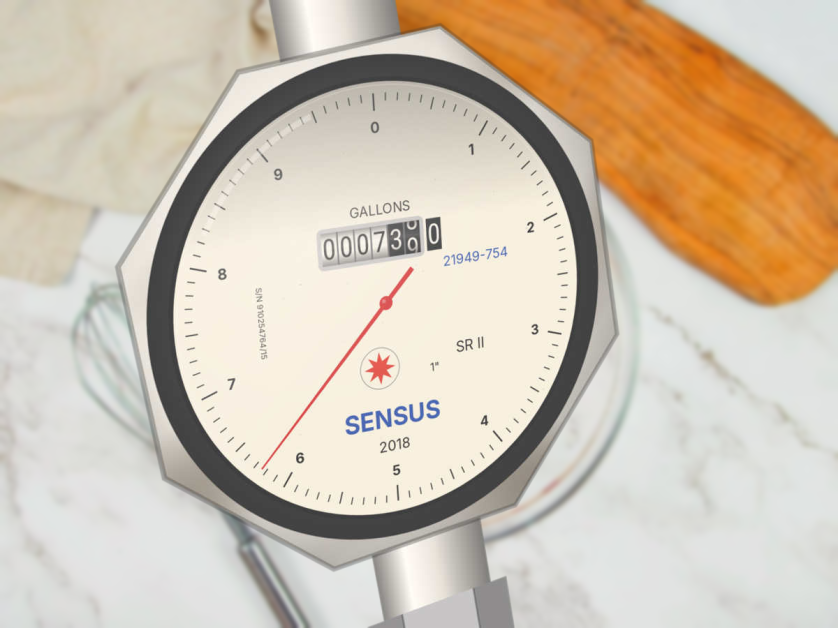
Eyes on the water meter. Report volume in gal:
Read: 7386.2 gal
